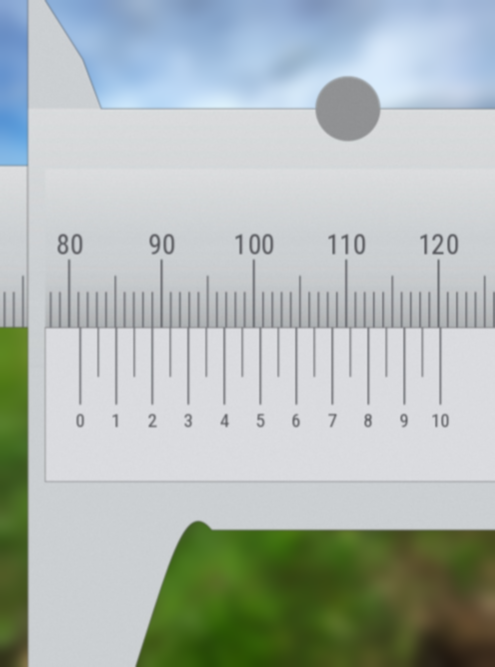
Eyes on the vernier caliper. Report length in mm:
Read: 81.2 mm
